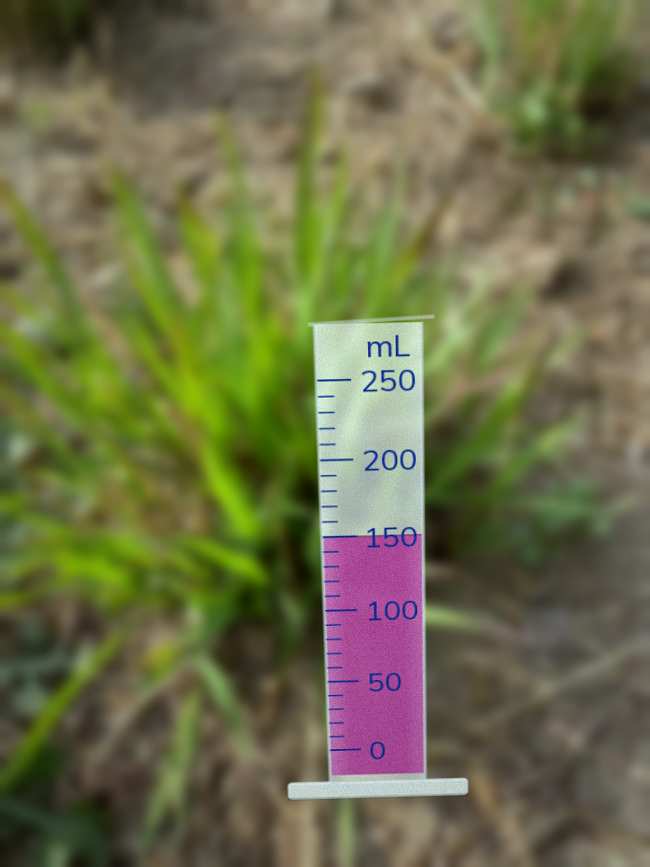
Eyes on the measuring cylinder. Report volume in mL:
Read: 150 mL
